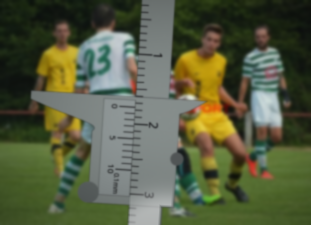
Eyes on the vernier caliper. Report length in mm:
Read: 17.6 mm
